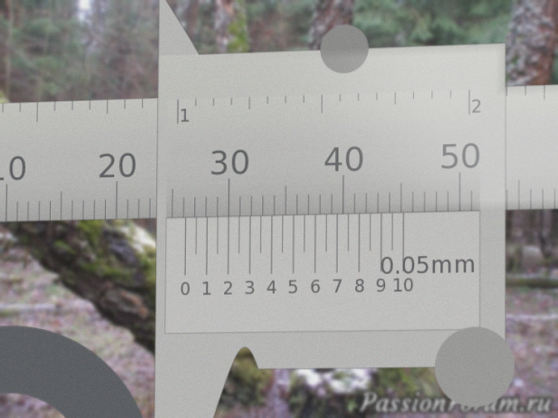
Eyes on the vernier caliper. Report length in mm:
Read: 26.2 mm
